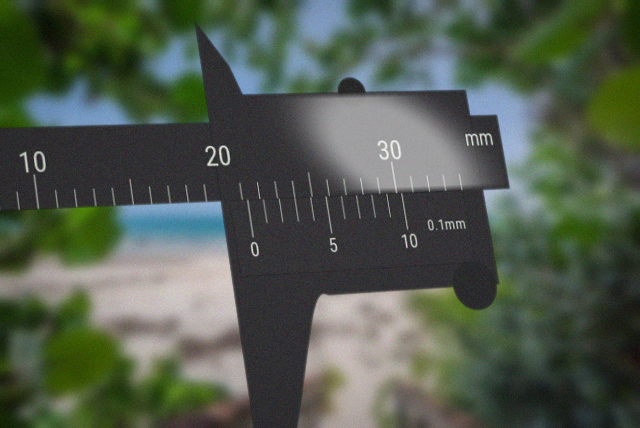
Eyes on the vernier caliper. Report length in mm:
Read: 21.3 mm
